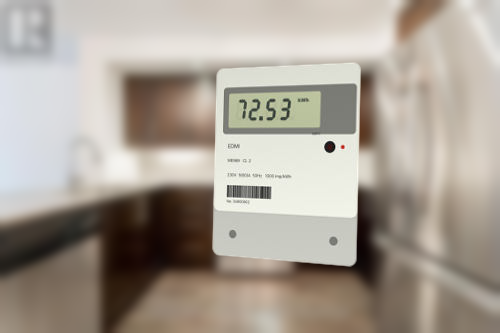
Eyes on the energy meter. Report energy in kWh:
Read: 72.53 kWh
